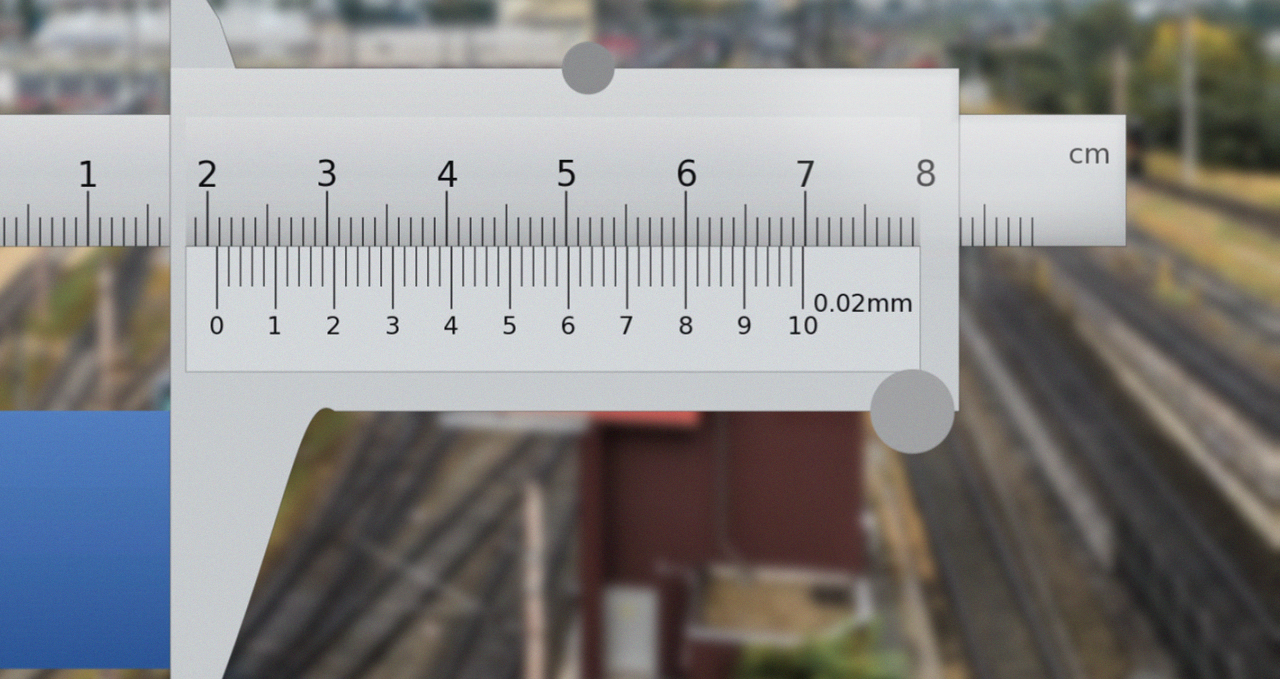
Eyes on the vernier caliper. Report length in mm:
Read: 20.8 mm
